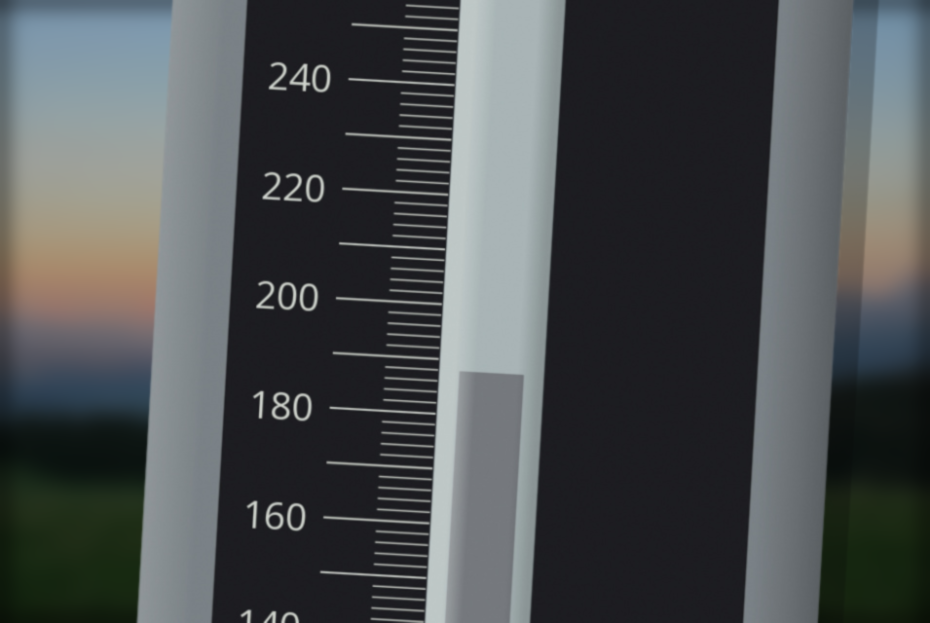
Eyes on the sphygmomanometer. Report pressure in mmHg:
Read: 188 mmHg
